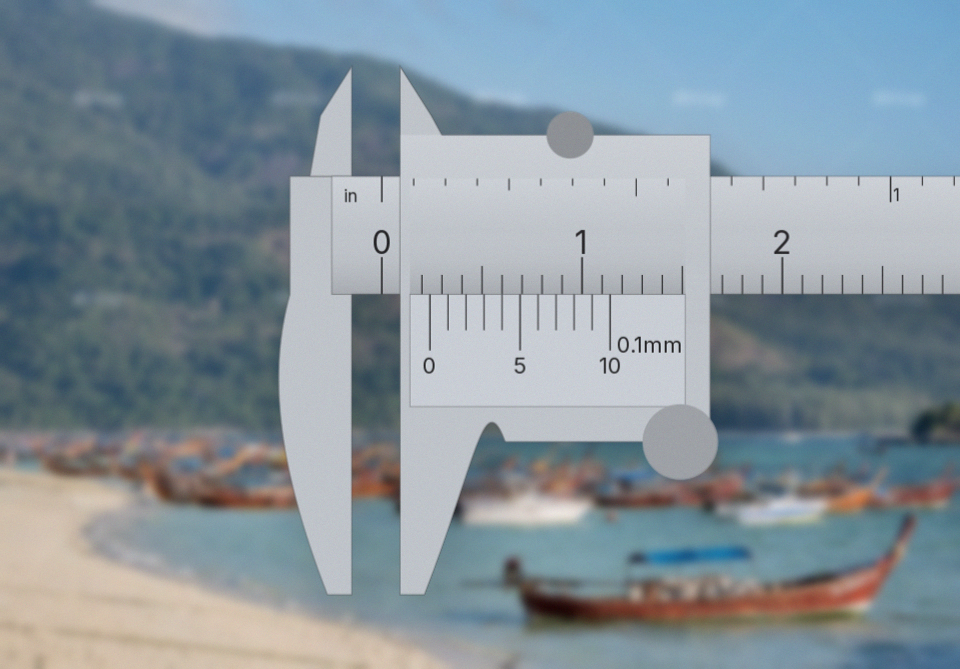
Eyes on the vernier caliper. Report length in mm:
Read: 2.4 mm
